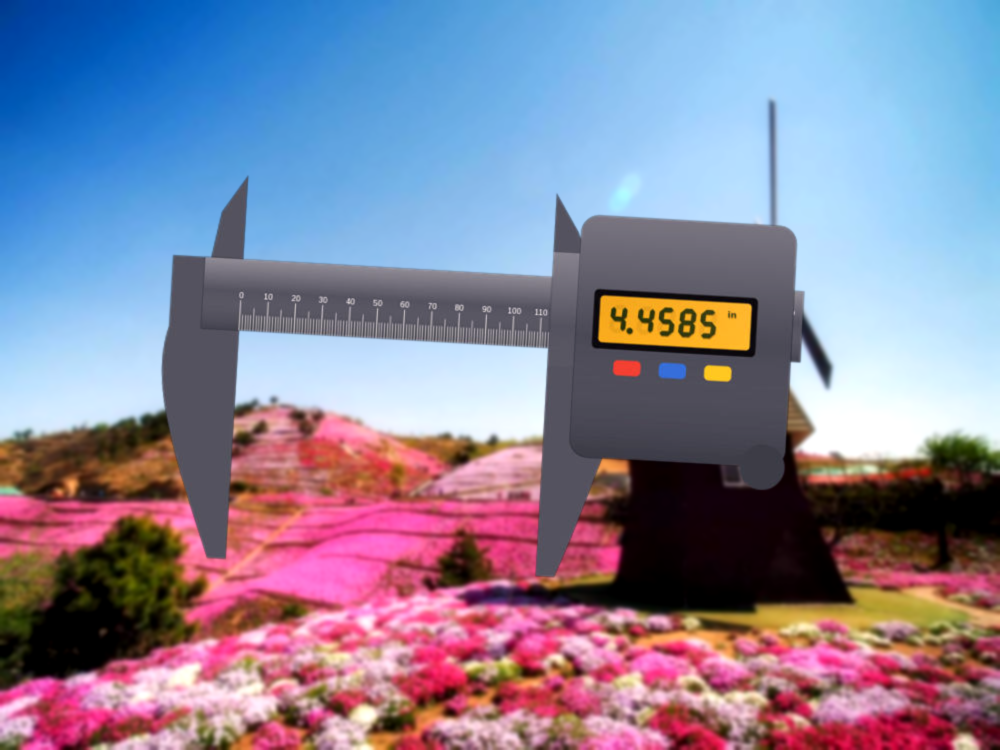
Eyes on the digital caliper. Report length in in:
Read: 4.4585 in
